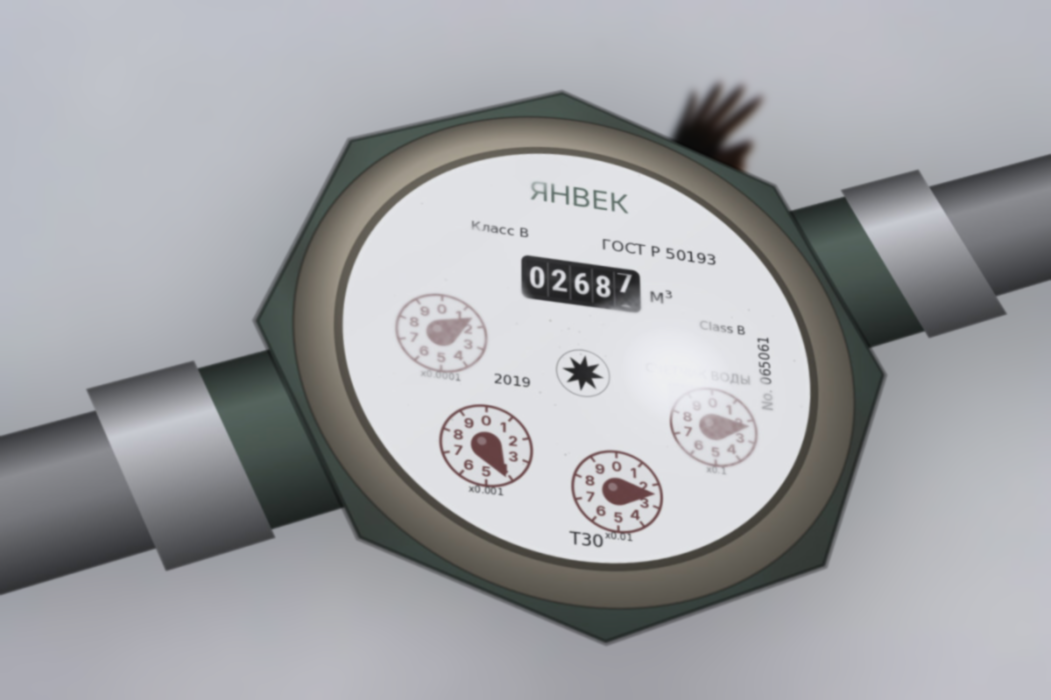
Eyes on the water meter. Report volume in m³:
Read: 2687.2241 m³
